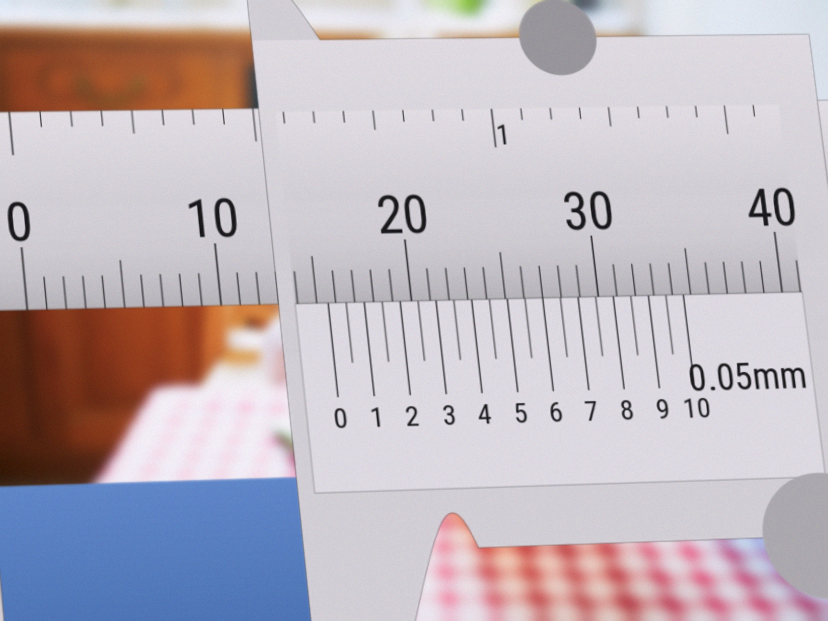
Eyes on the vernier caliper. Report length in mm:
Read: 15.6 mm
